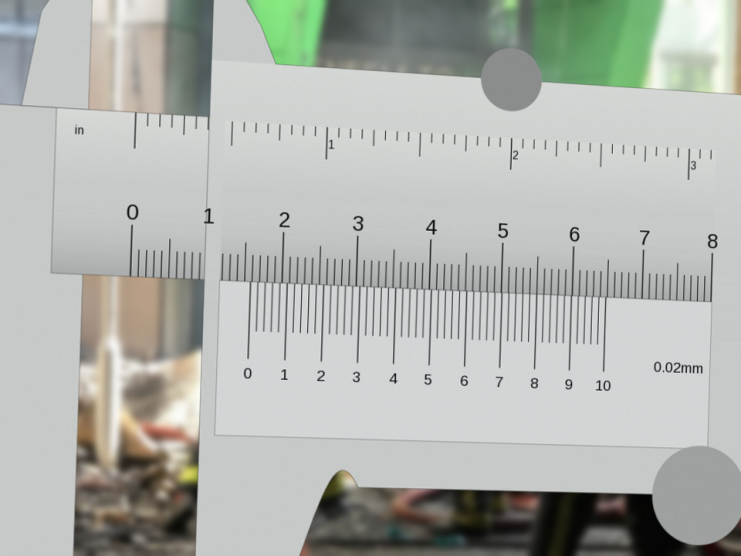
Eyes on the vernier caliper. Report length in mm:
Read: 15.8 mm
